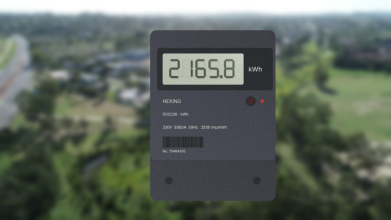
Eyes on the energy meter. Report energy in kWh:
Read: 2165.8 kWh
